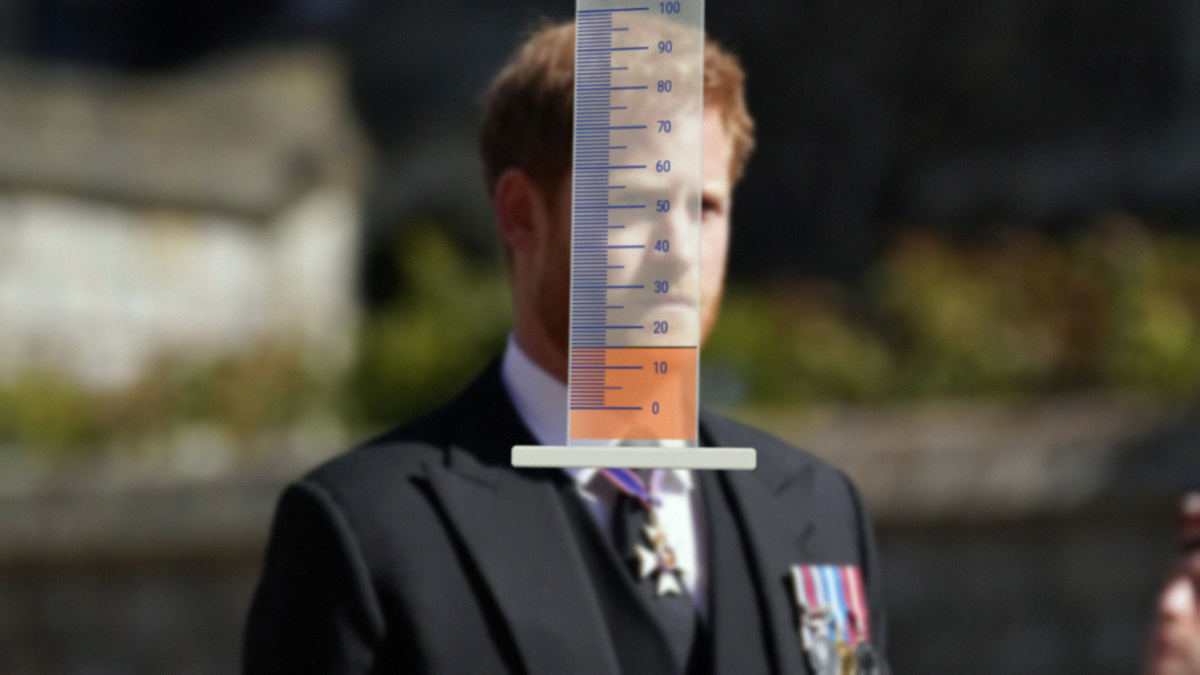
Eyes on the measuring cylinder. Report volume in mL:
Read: 15 mL
